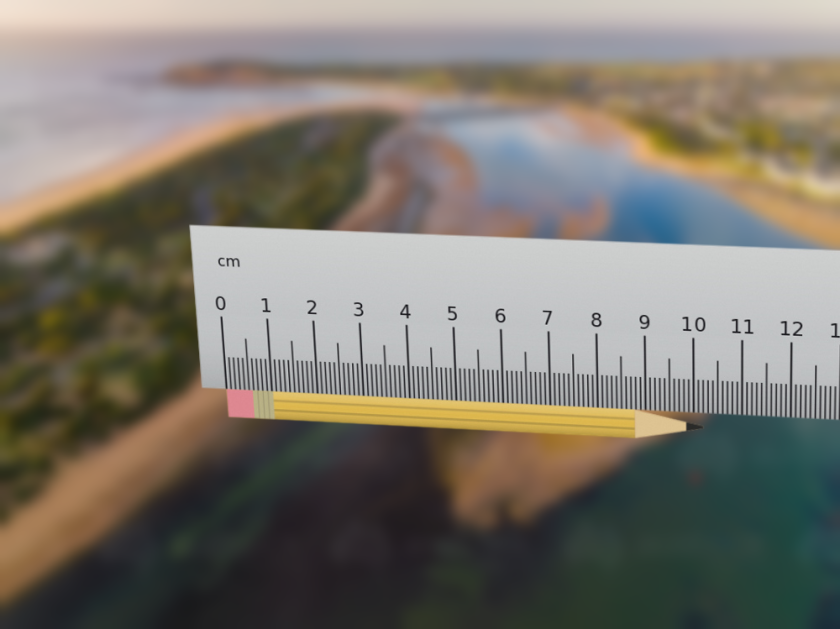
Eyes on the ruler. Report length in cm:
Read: 10.2 cm
